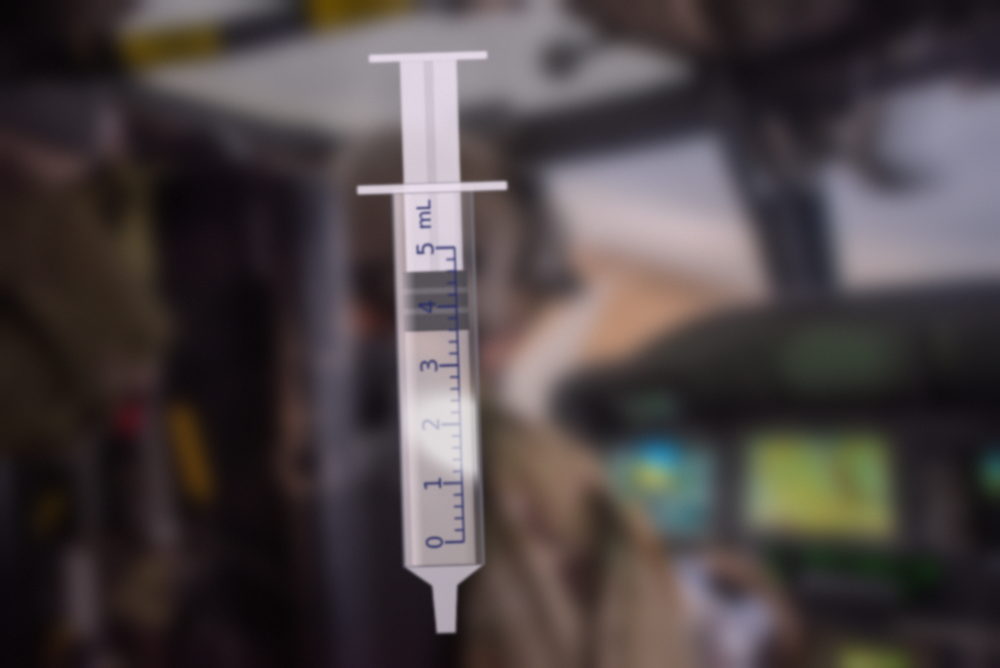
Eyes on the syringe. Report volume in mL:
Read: 3.6 mL
